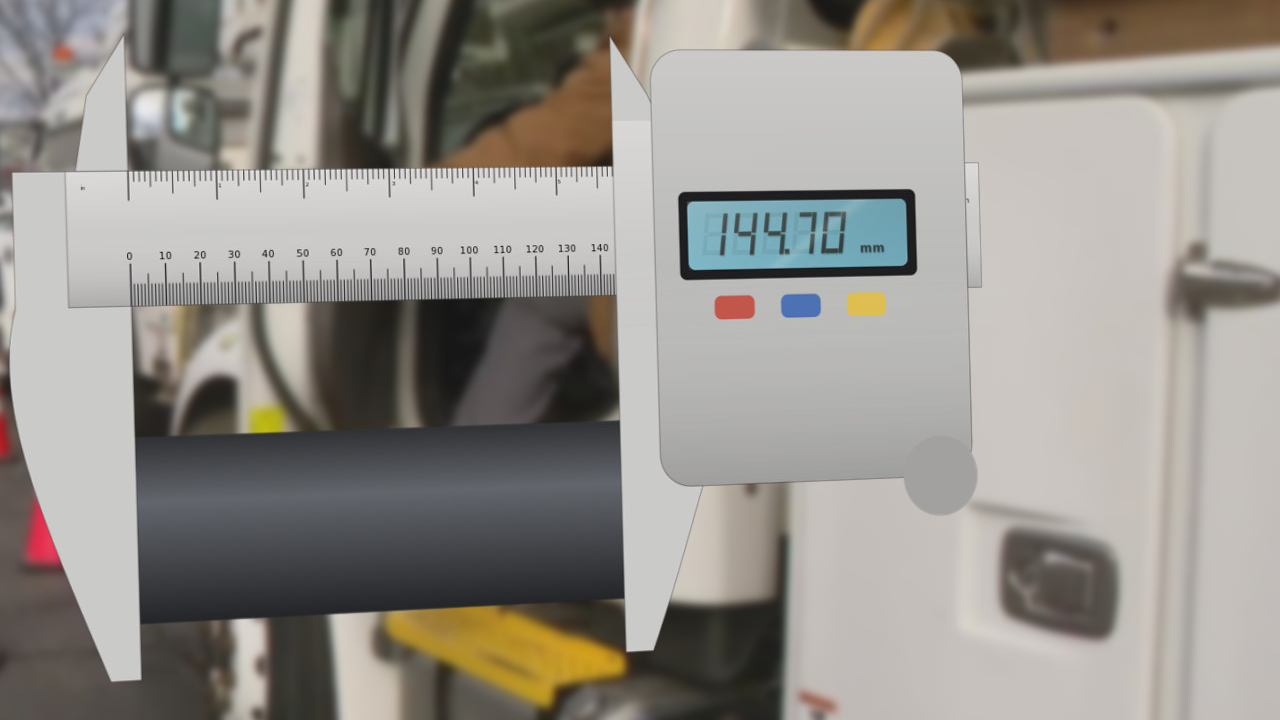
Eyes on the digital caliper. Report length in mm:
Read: 144.70 mm
